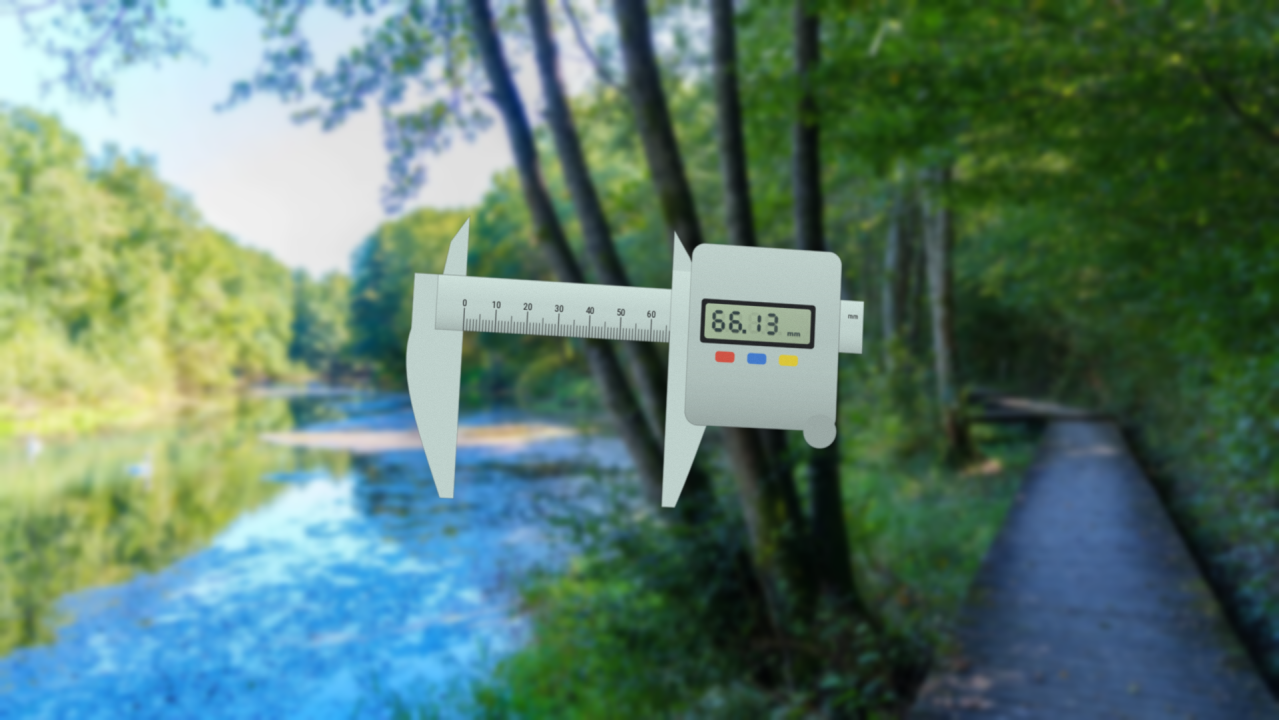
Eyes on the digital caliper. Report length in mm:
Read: 66.13 mm
